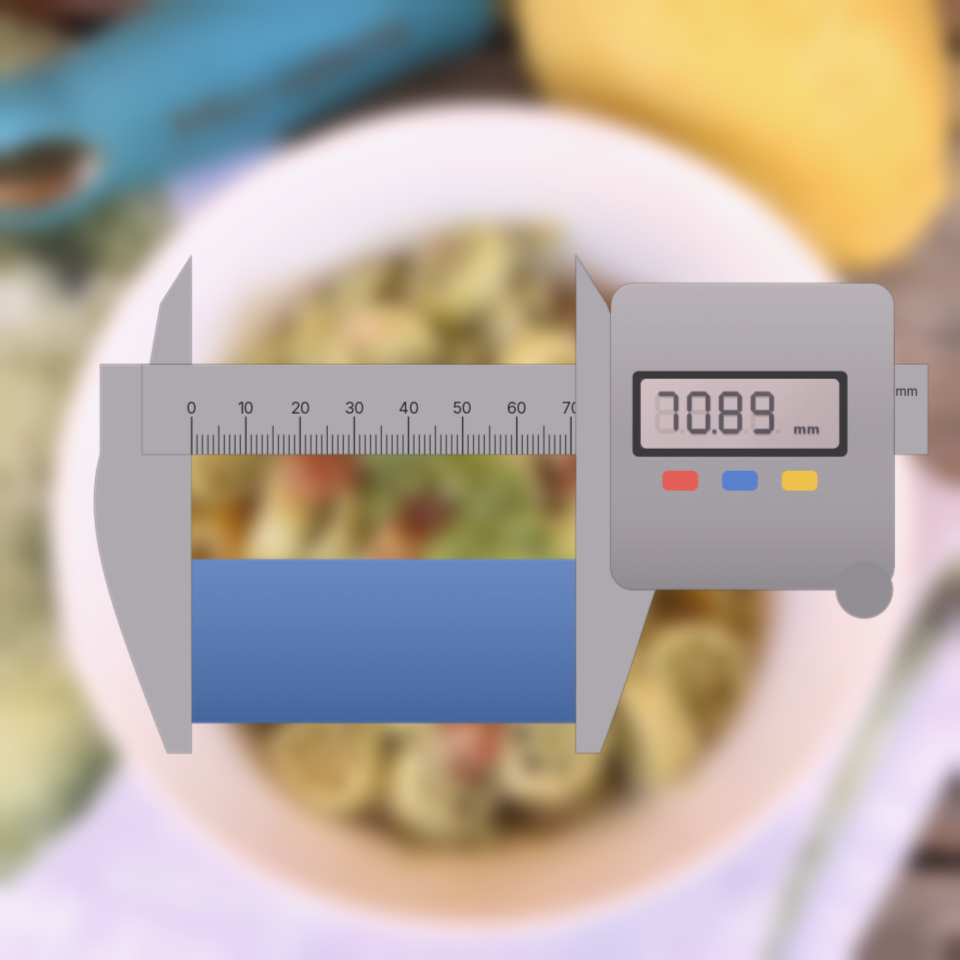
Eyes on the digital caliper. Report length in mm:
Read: 70.89 mm
